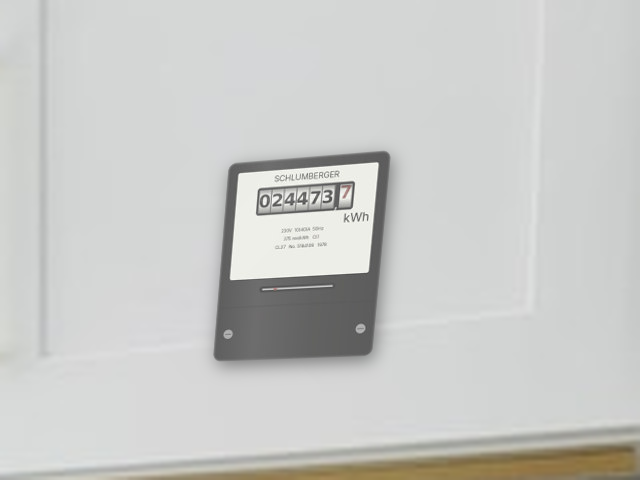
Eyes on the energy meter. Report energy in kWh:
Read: 24473.7 kWh
